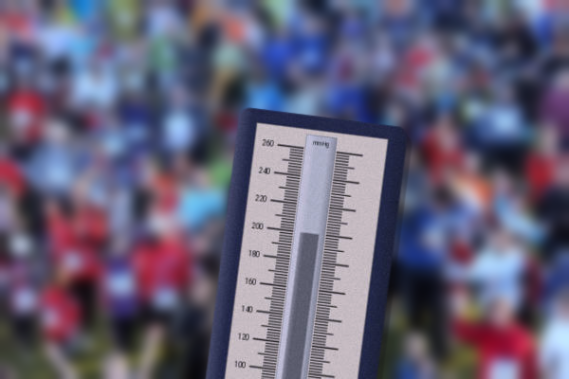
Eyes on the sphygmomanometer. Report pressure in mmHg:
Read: 200 mmHg
